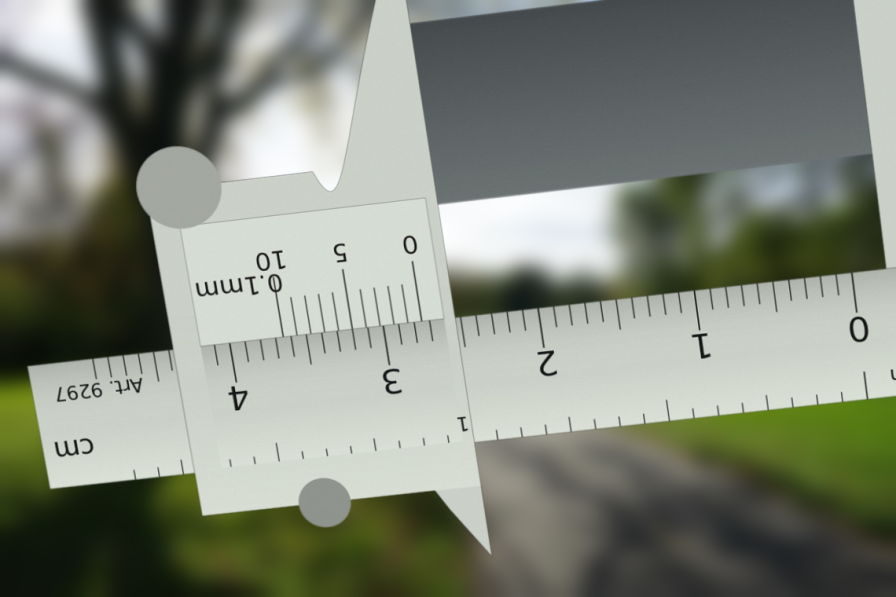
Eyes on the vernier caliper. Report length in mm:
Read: 27.5 mm
